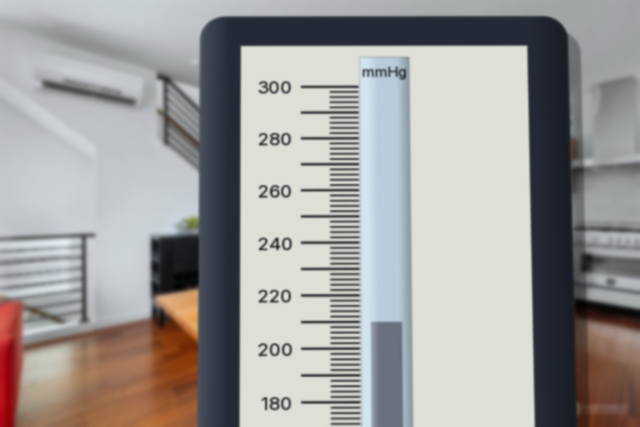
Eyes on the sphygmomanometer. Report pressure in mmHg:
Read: 210 mmHg
